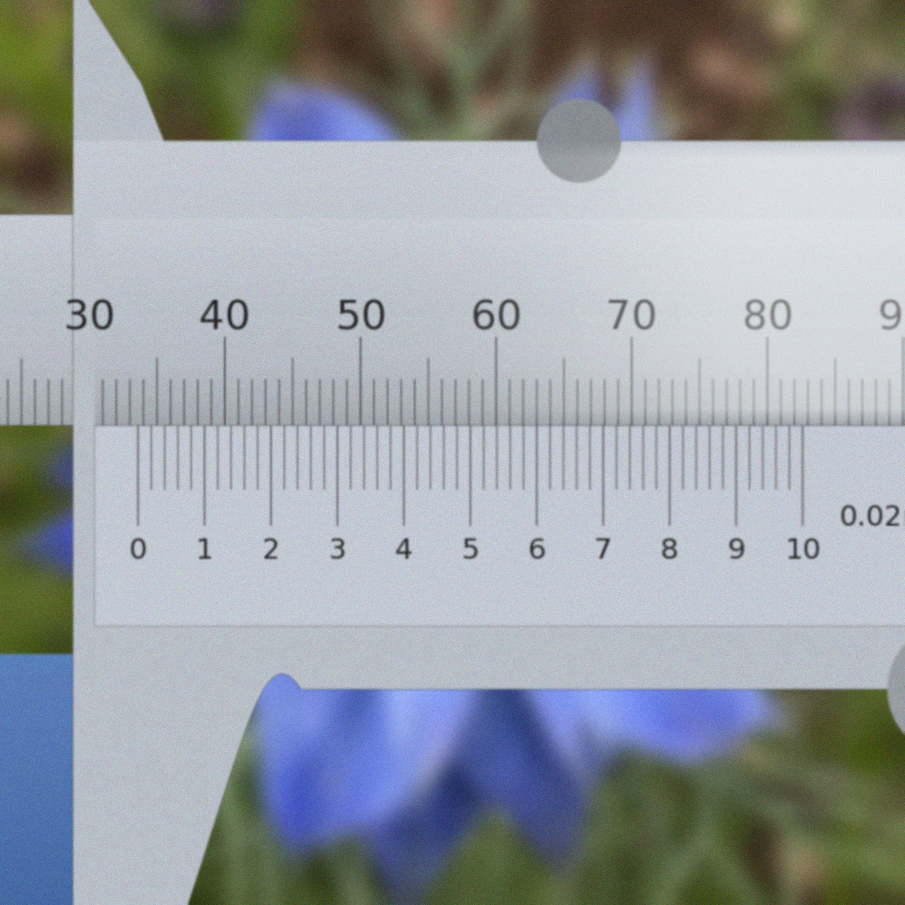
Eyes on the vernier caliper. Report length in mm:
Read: 33.6 mm
